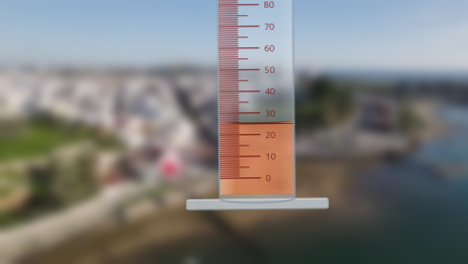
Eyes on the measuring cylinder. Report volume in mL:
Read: 25 mL
